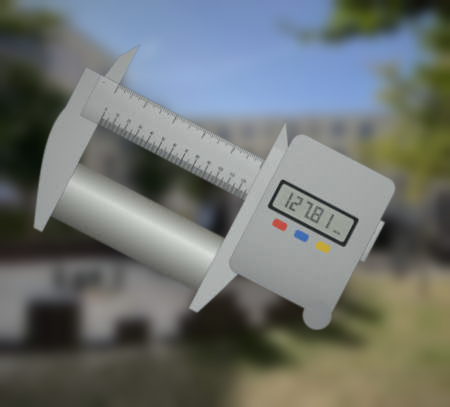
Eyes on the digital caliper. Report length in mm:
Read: 127.81 mm
